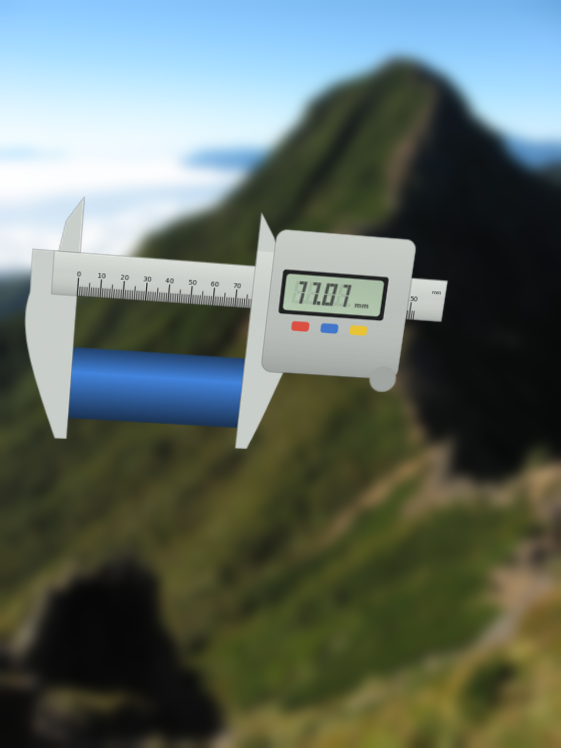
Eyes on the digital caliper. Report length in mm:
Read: 77.07 mm
